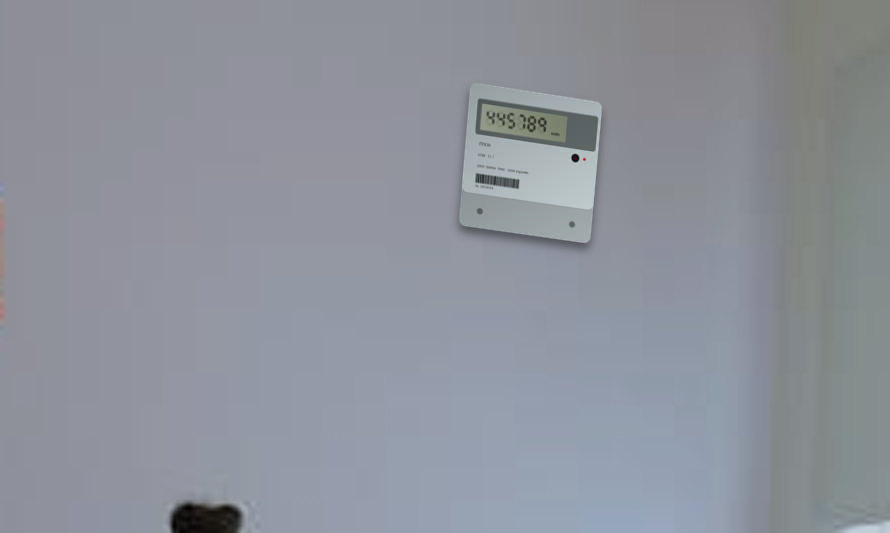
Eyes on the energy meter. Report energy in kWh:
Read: 445789 kWh
